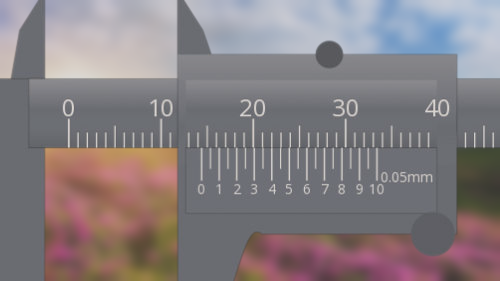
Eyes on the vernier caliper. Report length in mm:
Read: 14.4 mm
